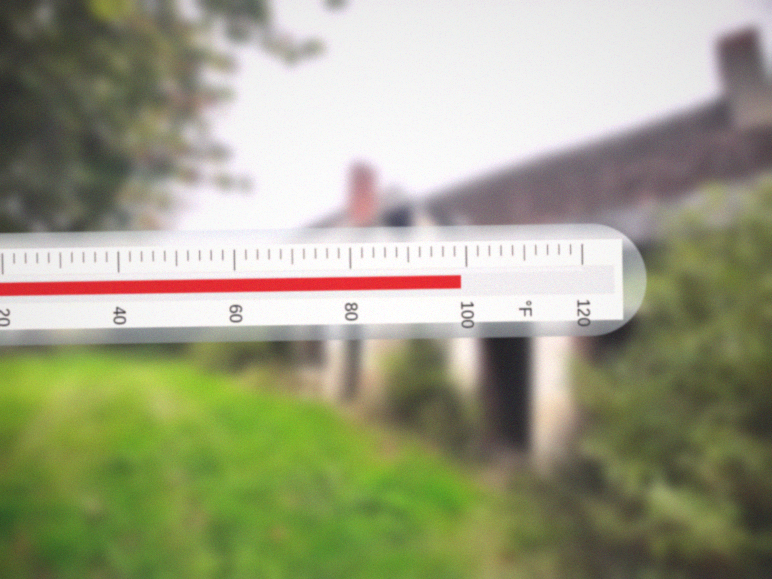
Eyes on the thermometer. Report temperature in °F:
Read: 99 °F
